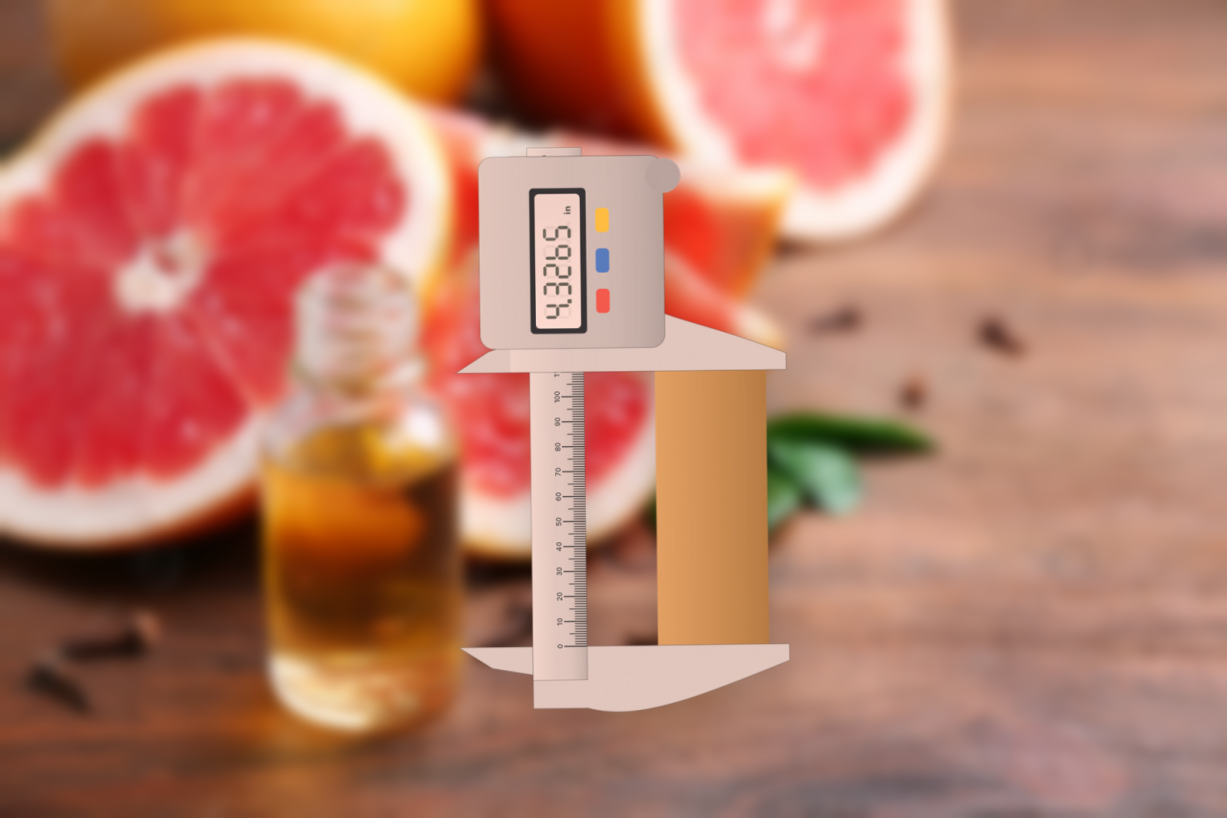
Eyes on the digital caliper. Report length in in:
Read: 4.3265 in
